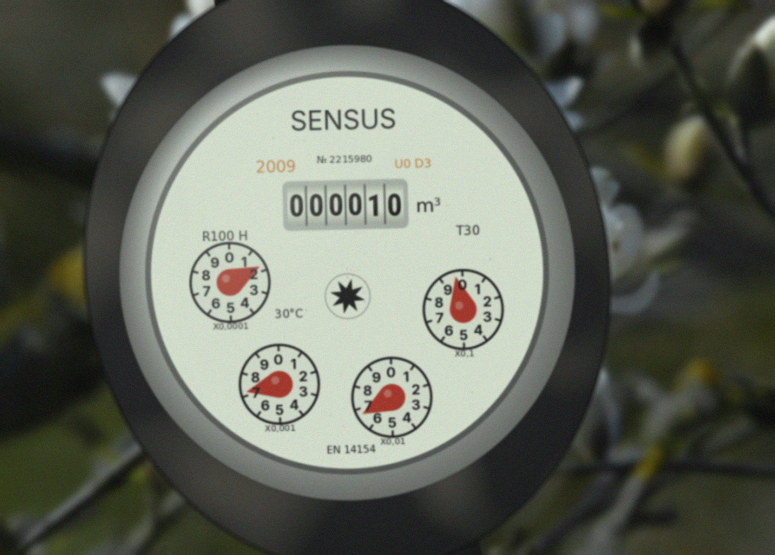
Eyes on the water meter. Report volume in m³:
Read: 9.9671 m³
